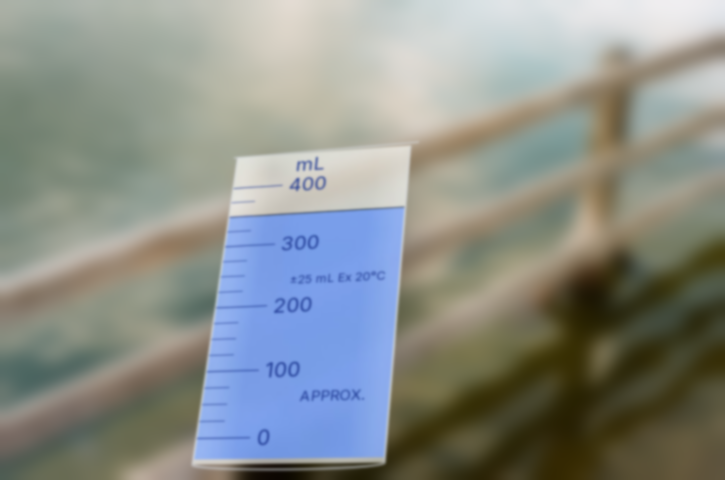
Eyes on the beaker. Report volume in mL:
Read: 350 mL
